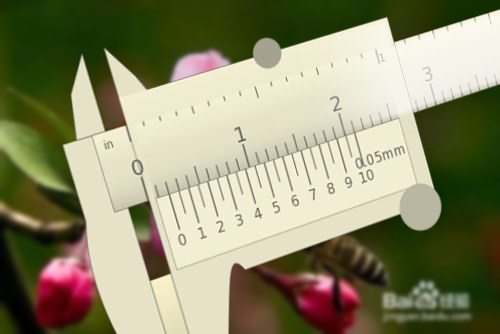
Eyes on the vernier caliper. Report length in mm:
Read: 2.0 mm
